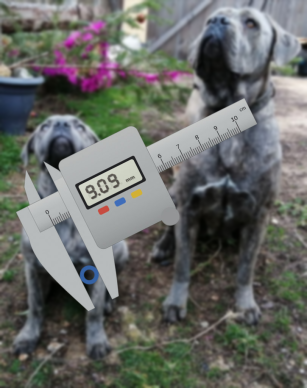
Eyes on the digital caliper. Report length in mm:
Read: 9.09 mm
